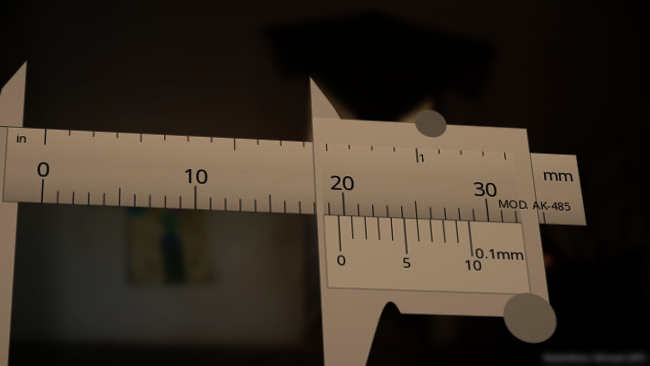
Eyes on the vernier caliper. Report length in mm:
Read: 19.6 mm
